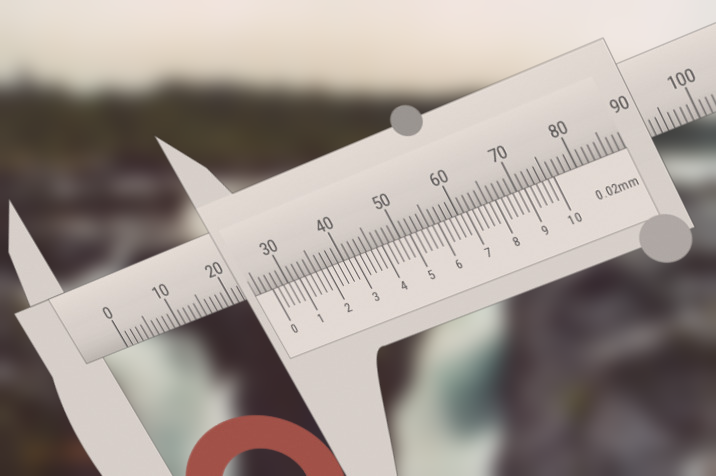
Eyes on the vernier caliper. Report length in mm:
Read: 27.2 mm
